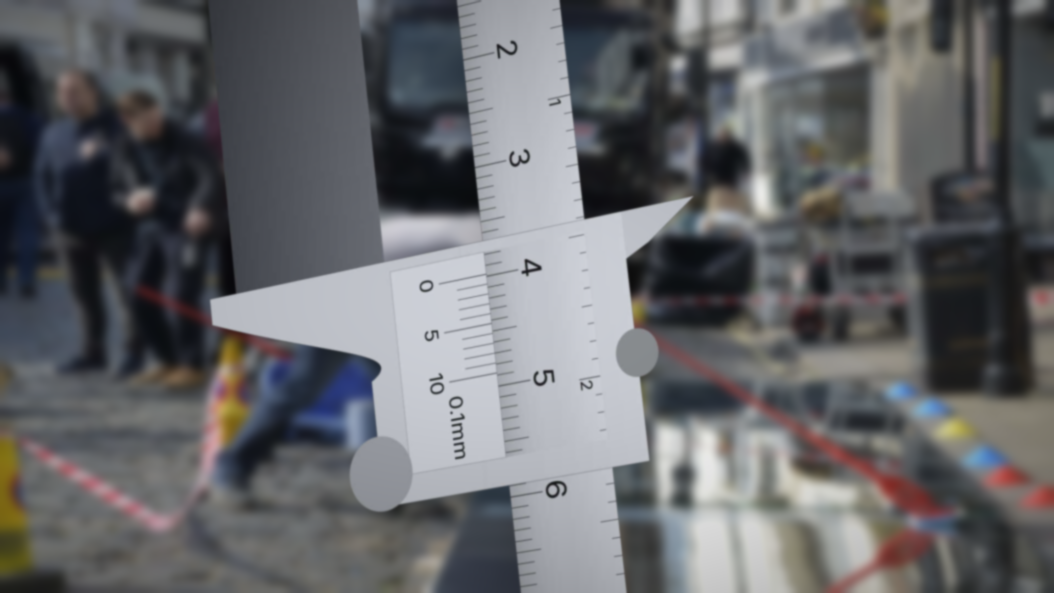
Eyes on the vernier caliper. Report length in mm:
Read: 39.8 mm
